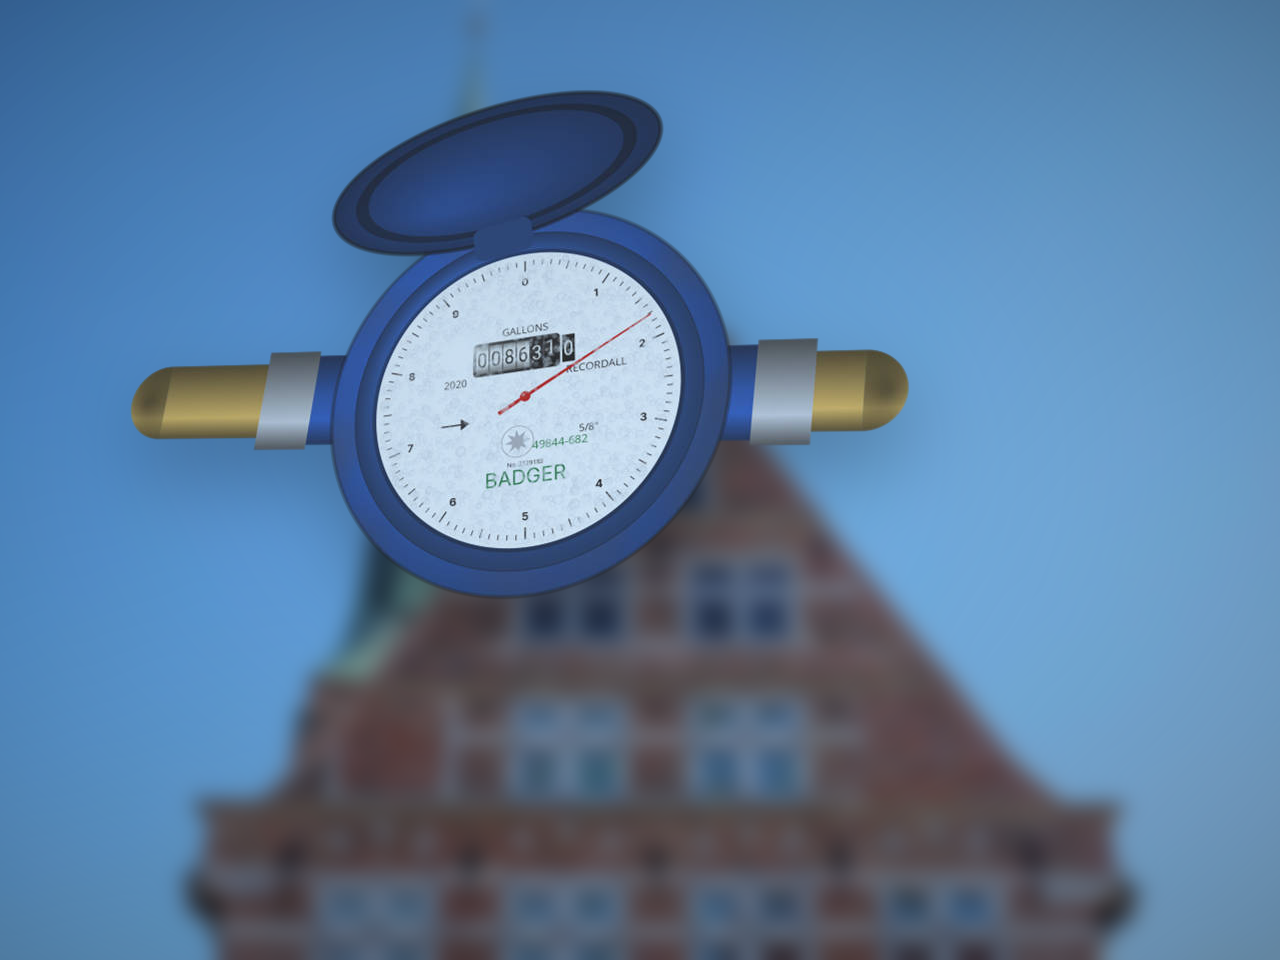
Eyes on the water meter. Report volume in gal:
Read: 86311.7 gal
